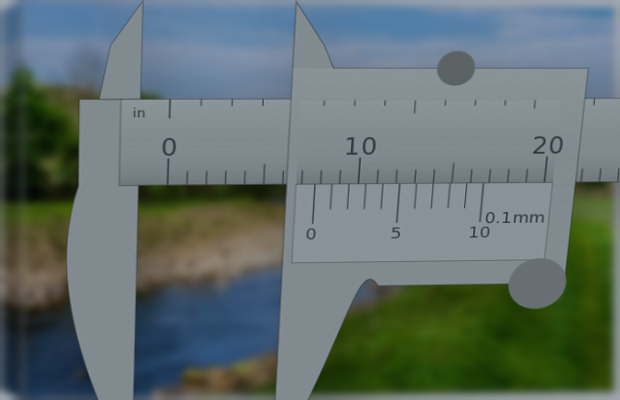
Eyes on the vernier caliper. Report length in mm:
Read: 7.7 mm
